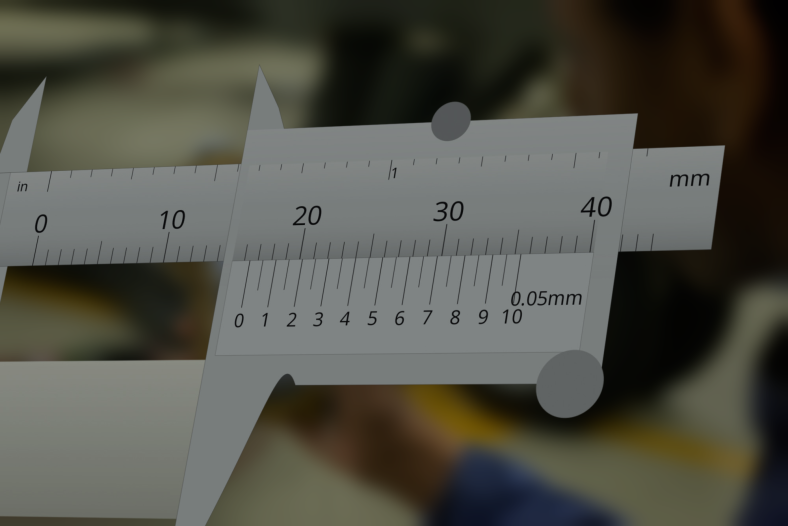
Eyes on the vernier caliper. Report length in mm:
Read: 16.4 mm
